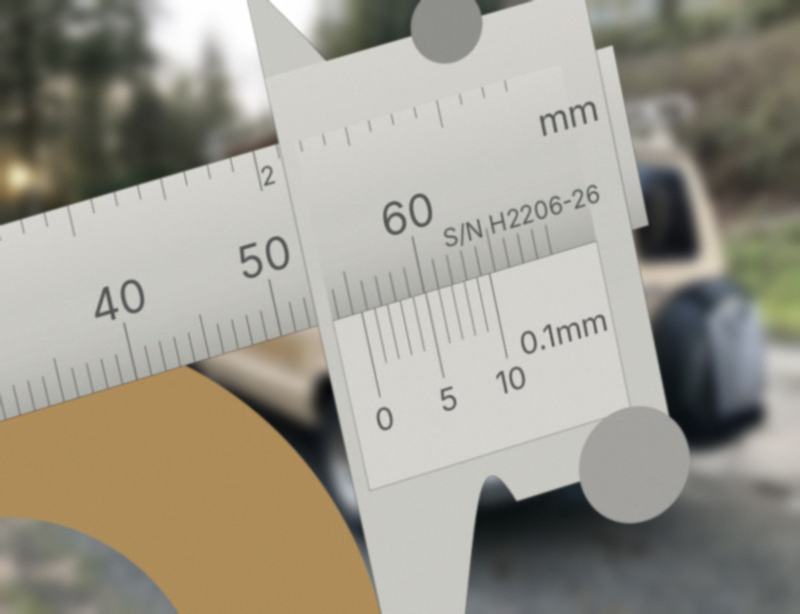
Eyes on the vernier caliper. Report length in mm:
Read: 55.6 mm
